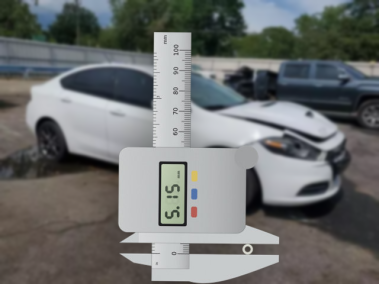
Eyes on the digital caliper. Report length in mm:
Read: 5.15 mm
